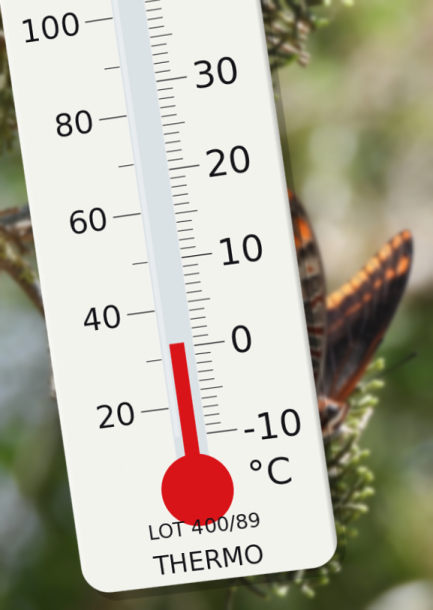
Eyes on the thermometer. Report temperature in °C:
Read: 0.5 °C
